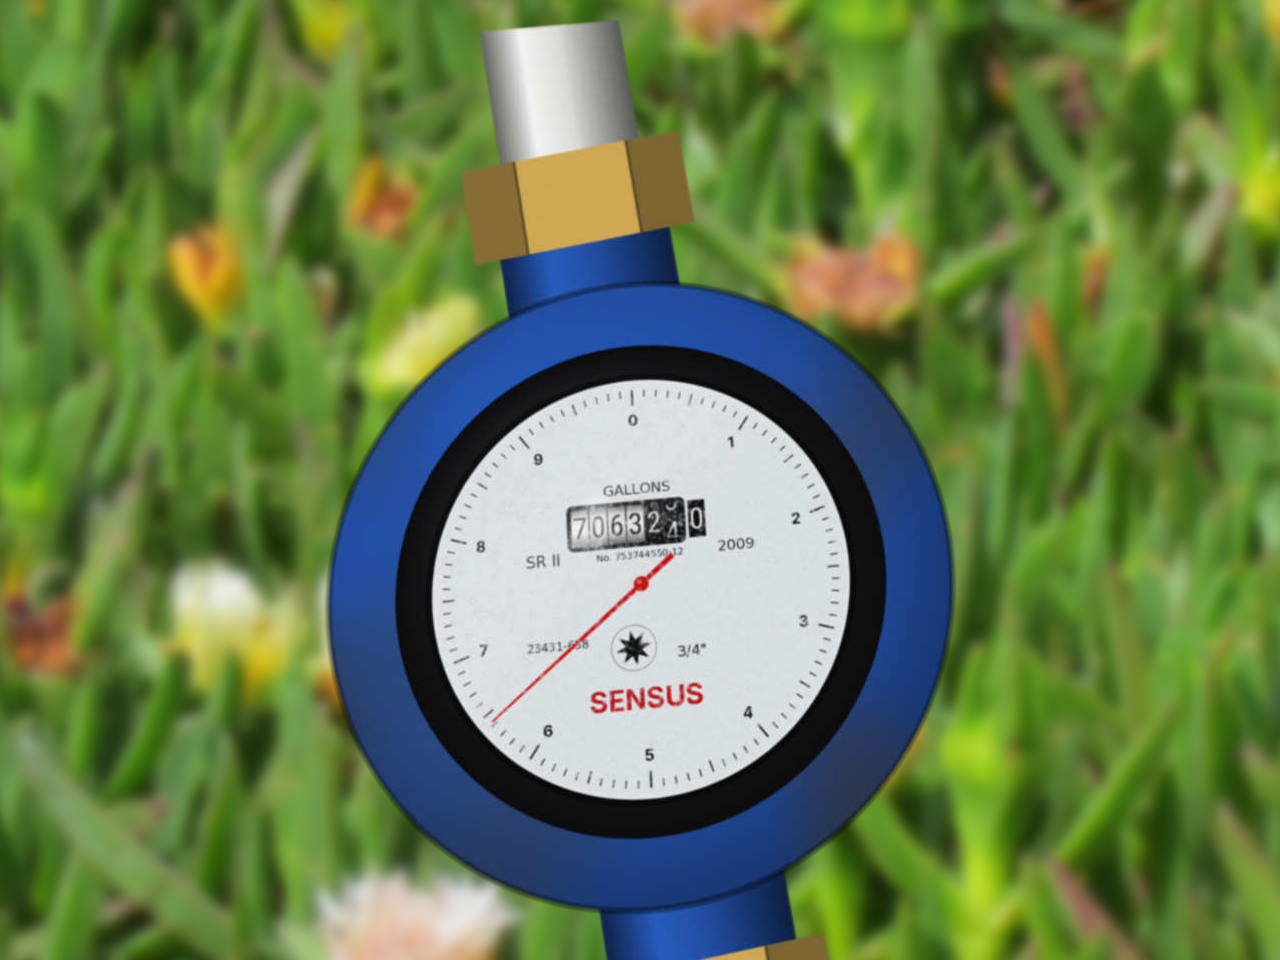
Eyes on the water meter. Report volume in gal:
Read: 7063236.4 gal
